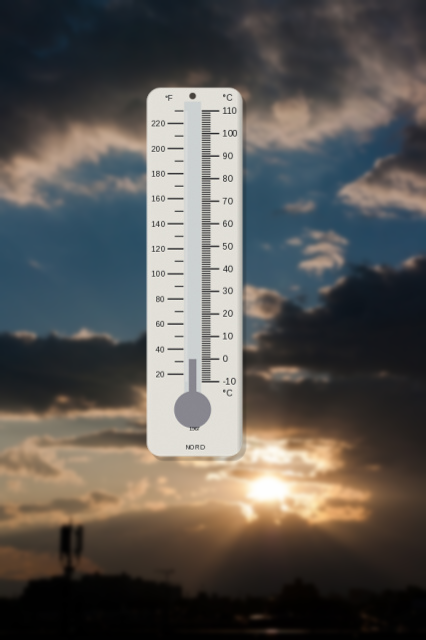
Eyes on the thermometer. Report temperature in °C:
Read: 0 °C
